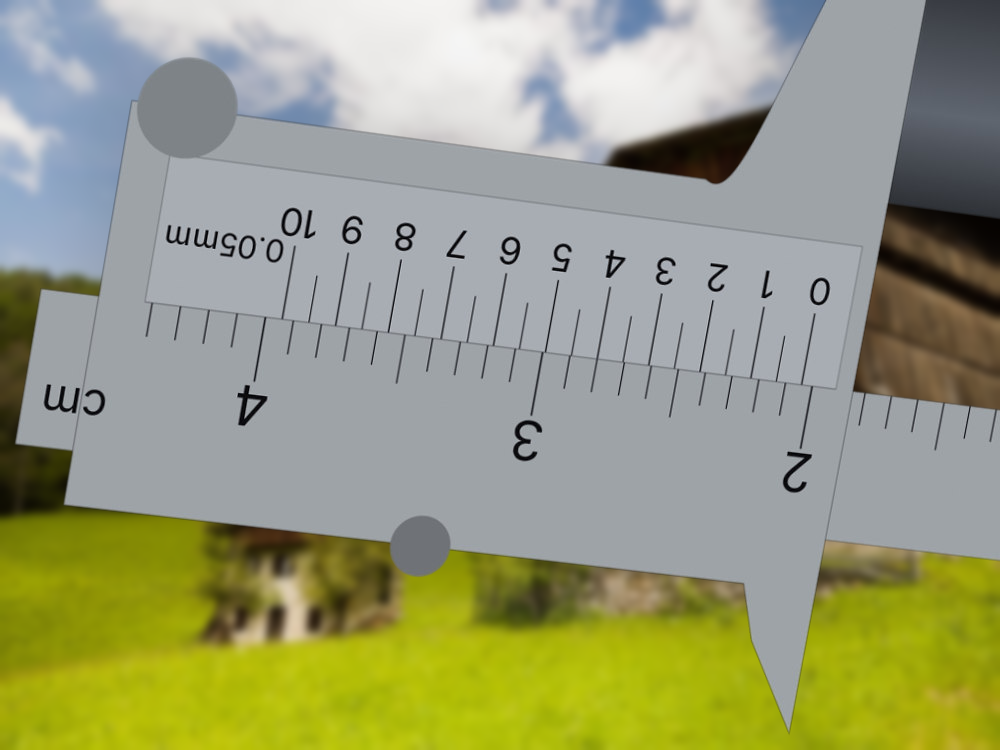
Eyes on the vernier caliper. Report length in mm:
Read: 20.40 mm
